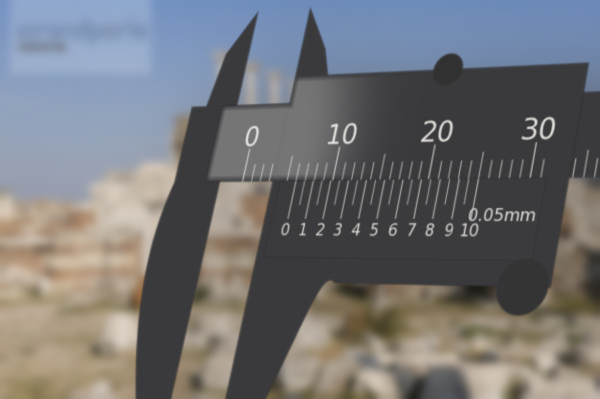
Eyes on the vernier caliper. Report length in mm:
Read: 6.0 mm
